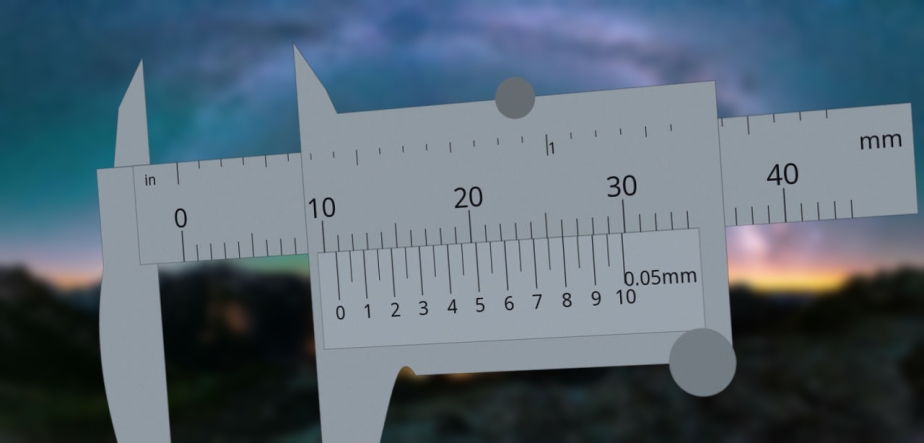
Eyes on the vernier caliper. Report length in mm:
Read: 10.8 mm
